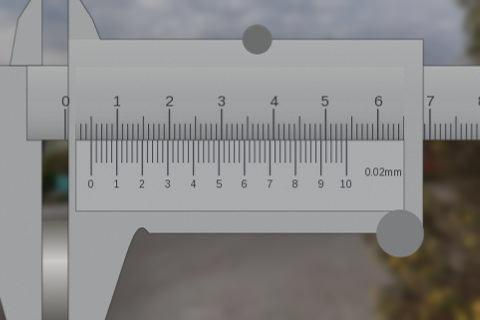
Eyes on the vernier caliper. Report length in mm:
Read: 5.0 mm
